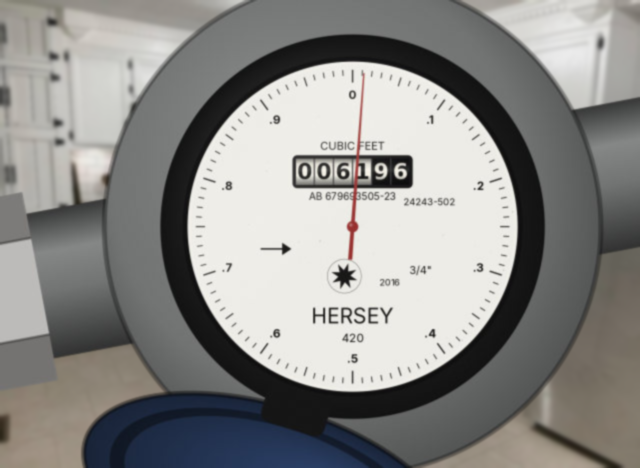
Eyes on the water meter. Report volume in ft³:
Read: 6196.01 ft³
